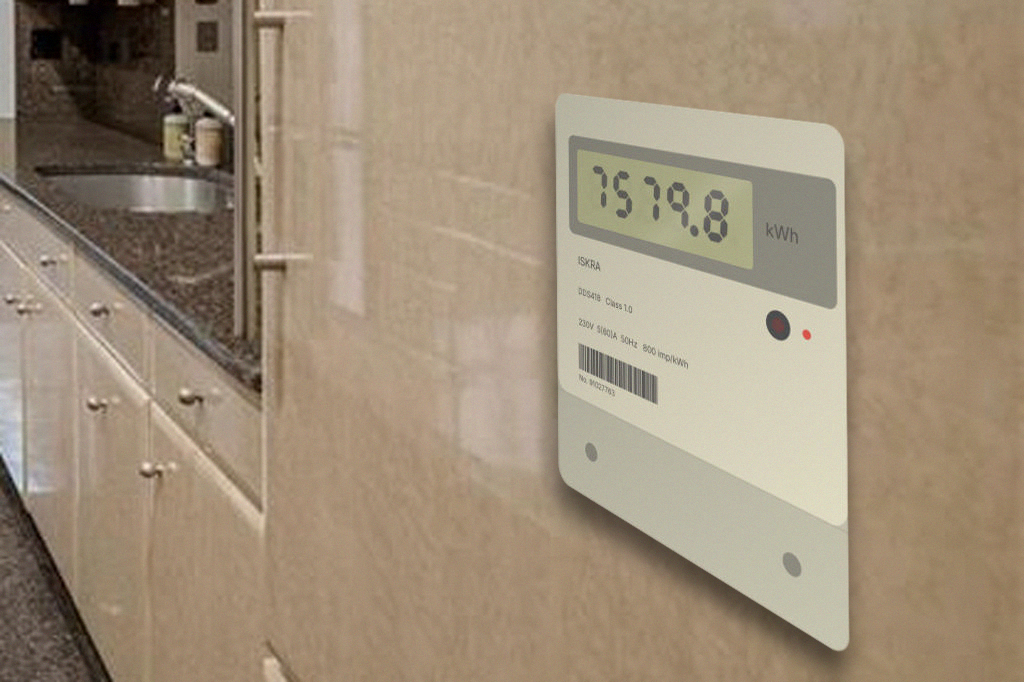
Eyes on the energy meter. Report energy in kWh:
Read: 7579.8 kWh
